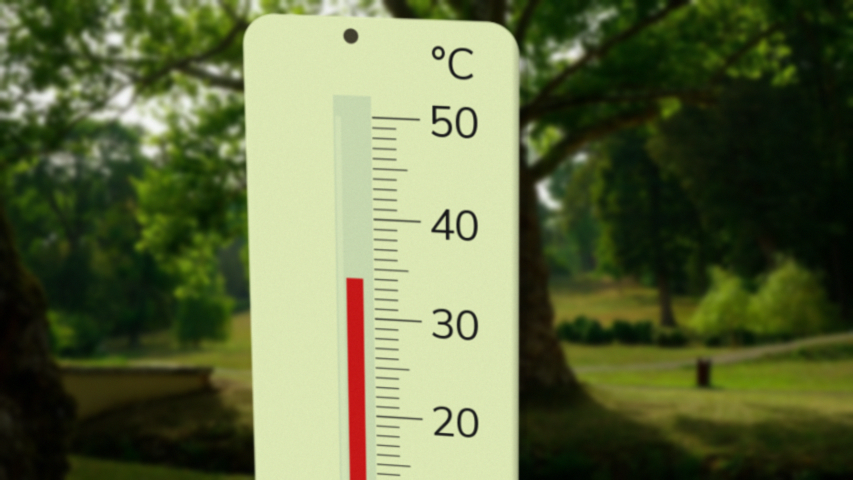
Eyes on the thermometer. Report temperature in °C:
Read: 34 °C
